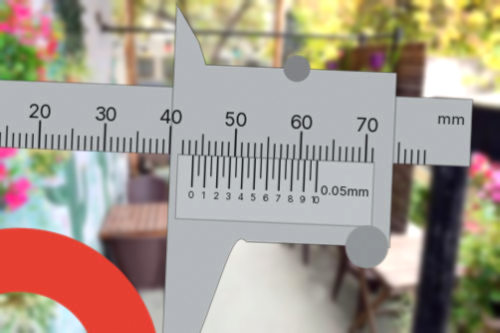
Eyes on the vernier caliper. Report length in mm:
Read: 43.6 mm
